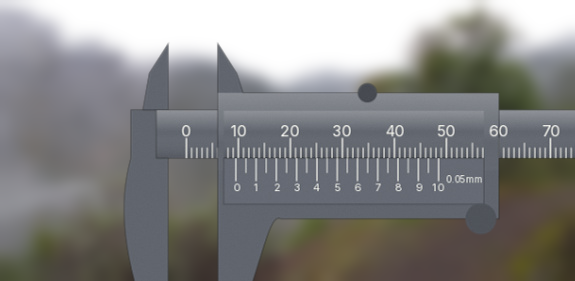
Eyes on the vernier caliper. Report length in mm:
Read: 9.5 mm
